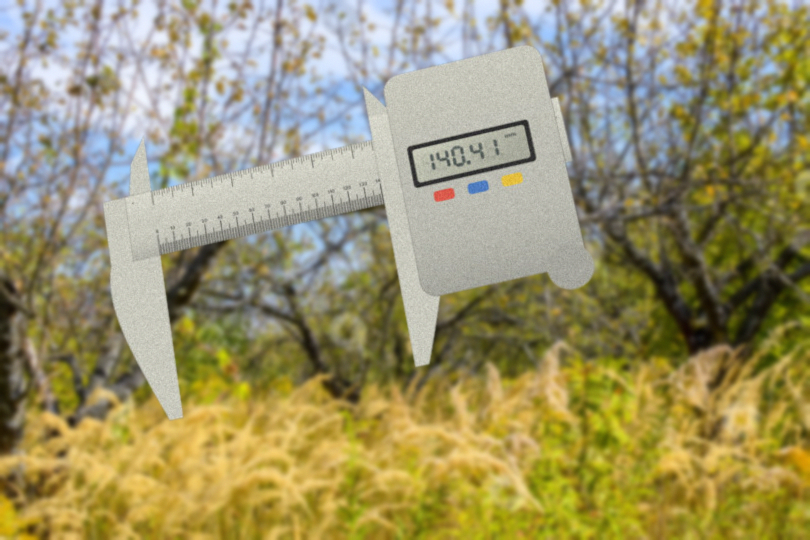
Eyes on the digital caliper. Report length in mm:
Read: 140.41 mm
